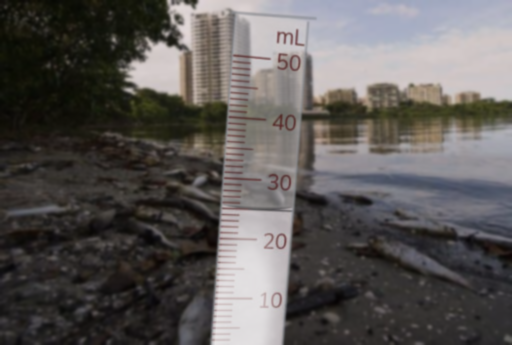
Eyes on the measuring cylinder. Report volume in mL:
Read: 25 mL
